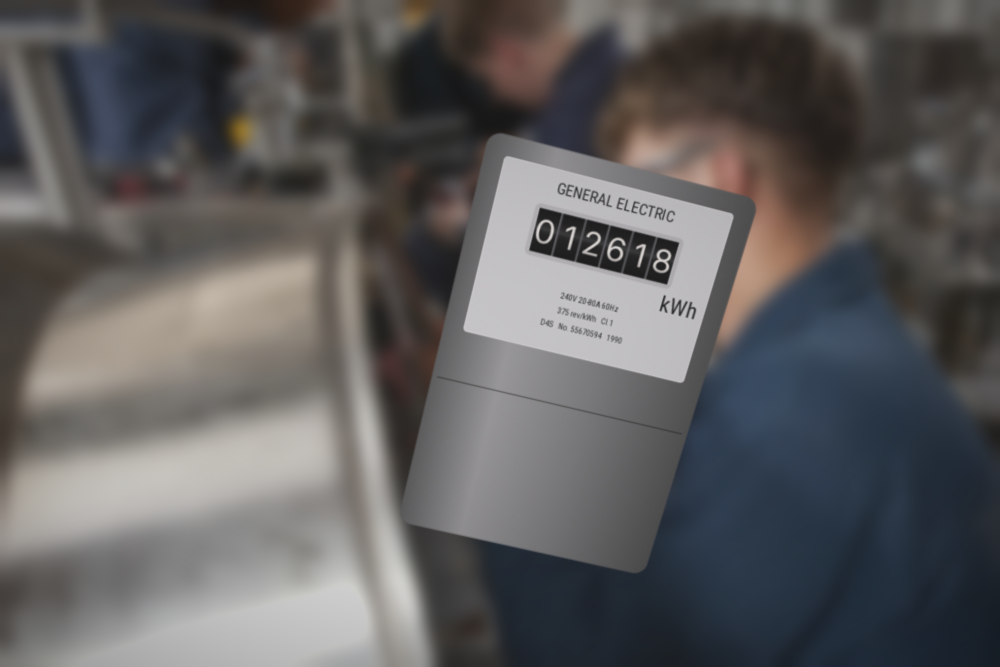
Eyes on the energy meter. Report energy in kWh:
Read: 12618 kWh
